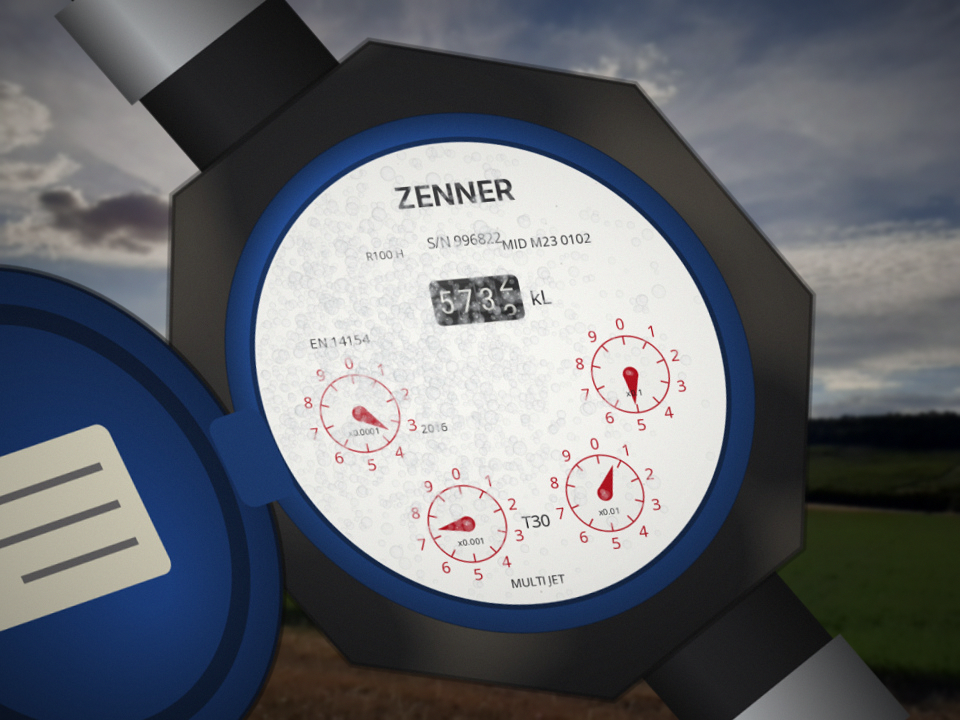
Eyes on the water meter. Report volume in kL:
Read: 5732.5073 kL
